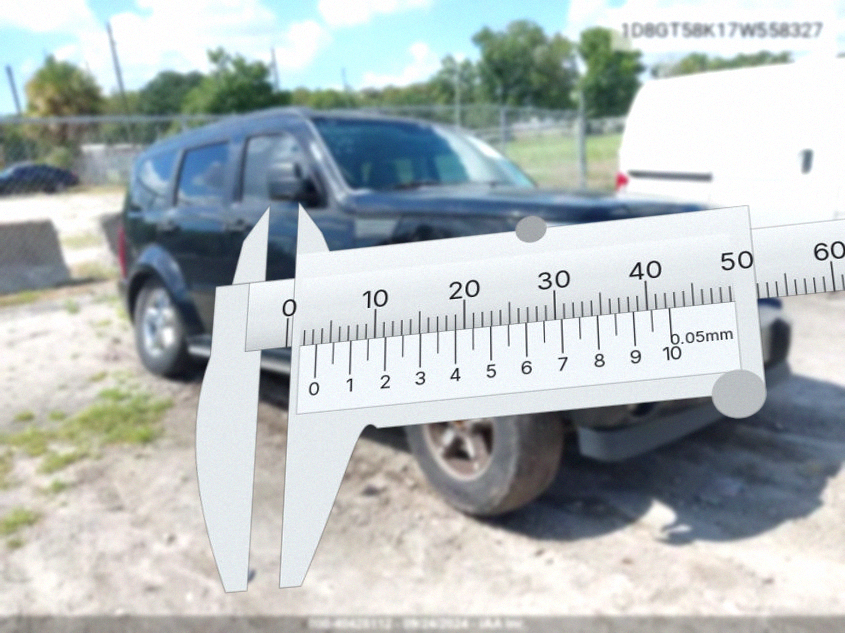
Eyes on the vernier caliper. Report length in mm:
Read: 3.4 mm
